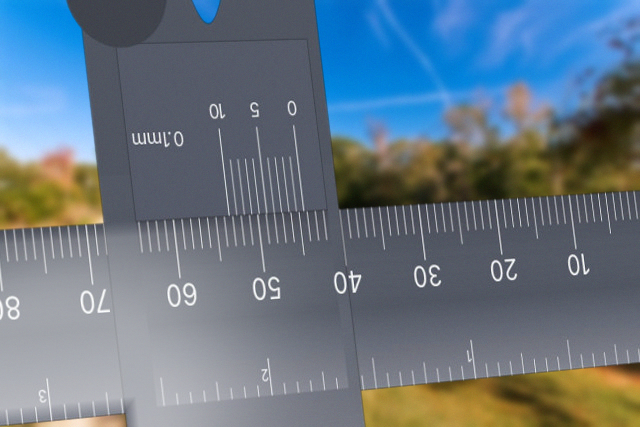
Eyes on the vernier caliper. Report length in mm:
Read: 44.4 mm
